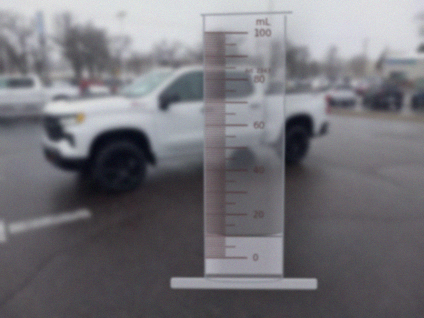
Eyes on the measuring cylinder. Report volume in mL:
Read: 10 mL
